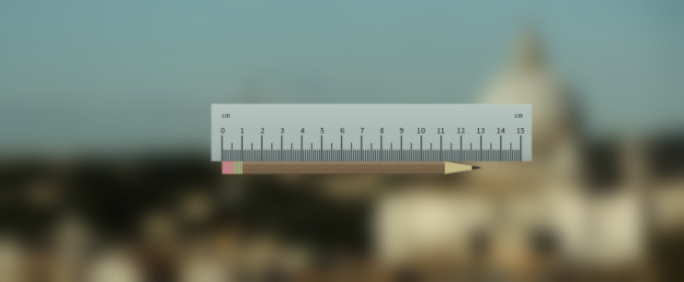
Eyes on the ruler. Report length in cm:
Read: 13 cm
